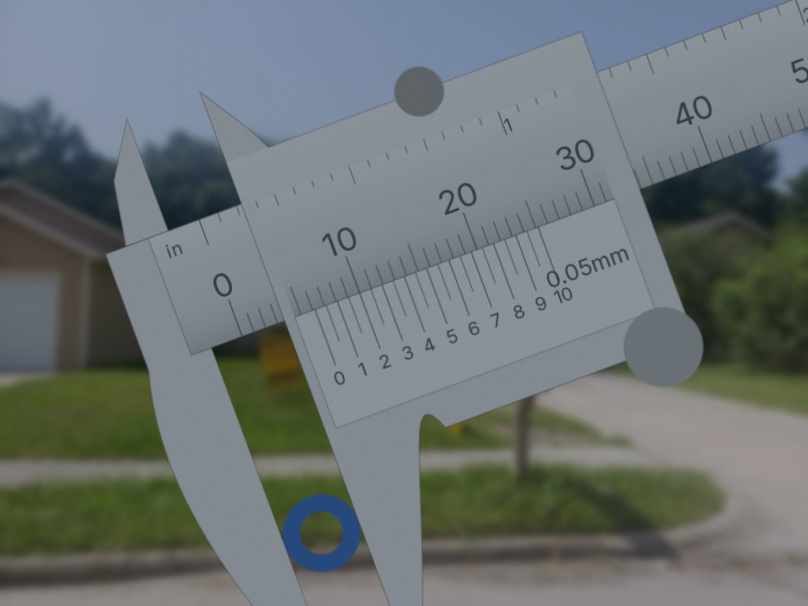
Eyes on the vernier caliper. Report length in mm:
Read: 6.2 mm
